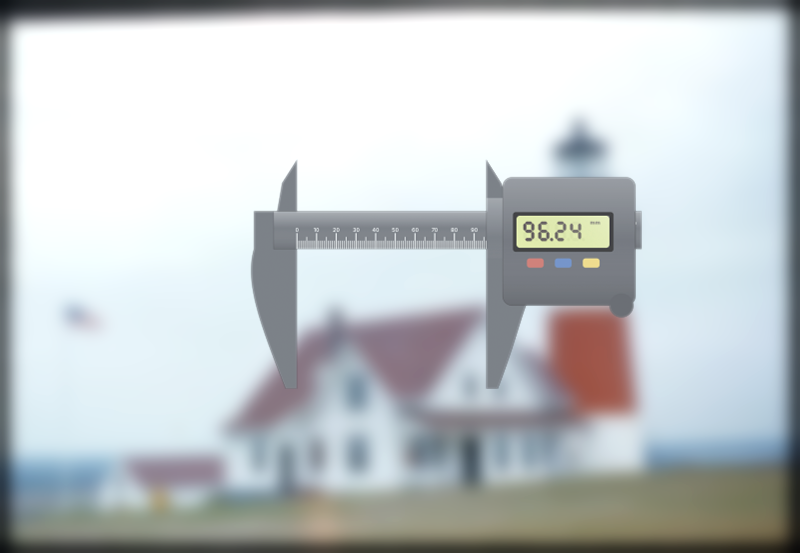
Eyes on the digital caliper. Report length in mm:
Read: 96.24 mm
